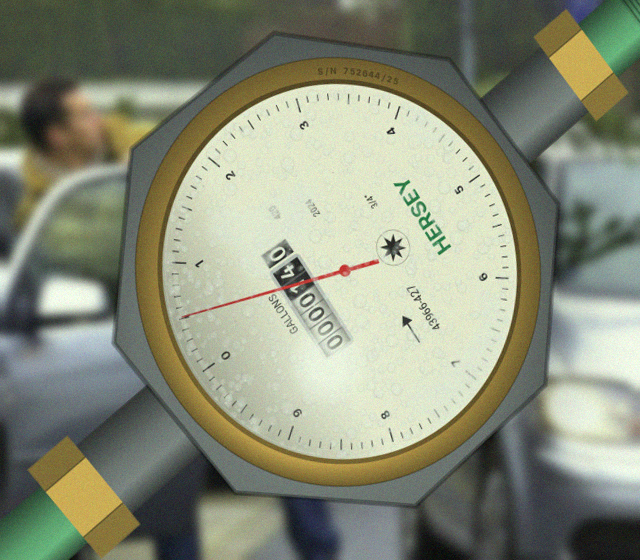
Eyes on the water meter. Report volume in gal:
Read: 140.5 gal
